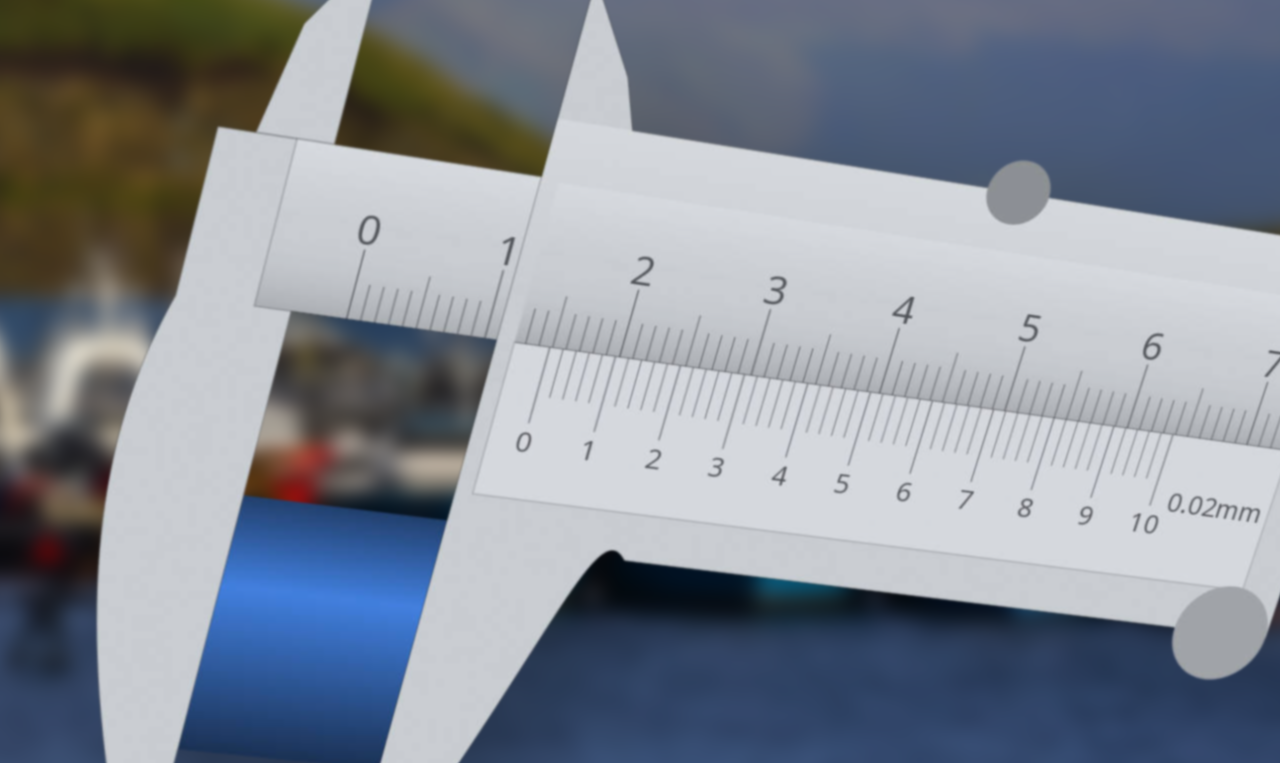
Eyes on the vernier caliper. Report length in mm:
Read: 14.8 mm
